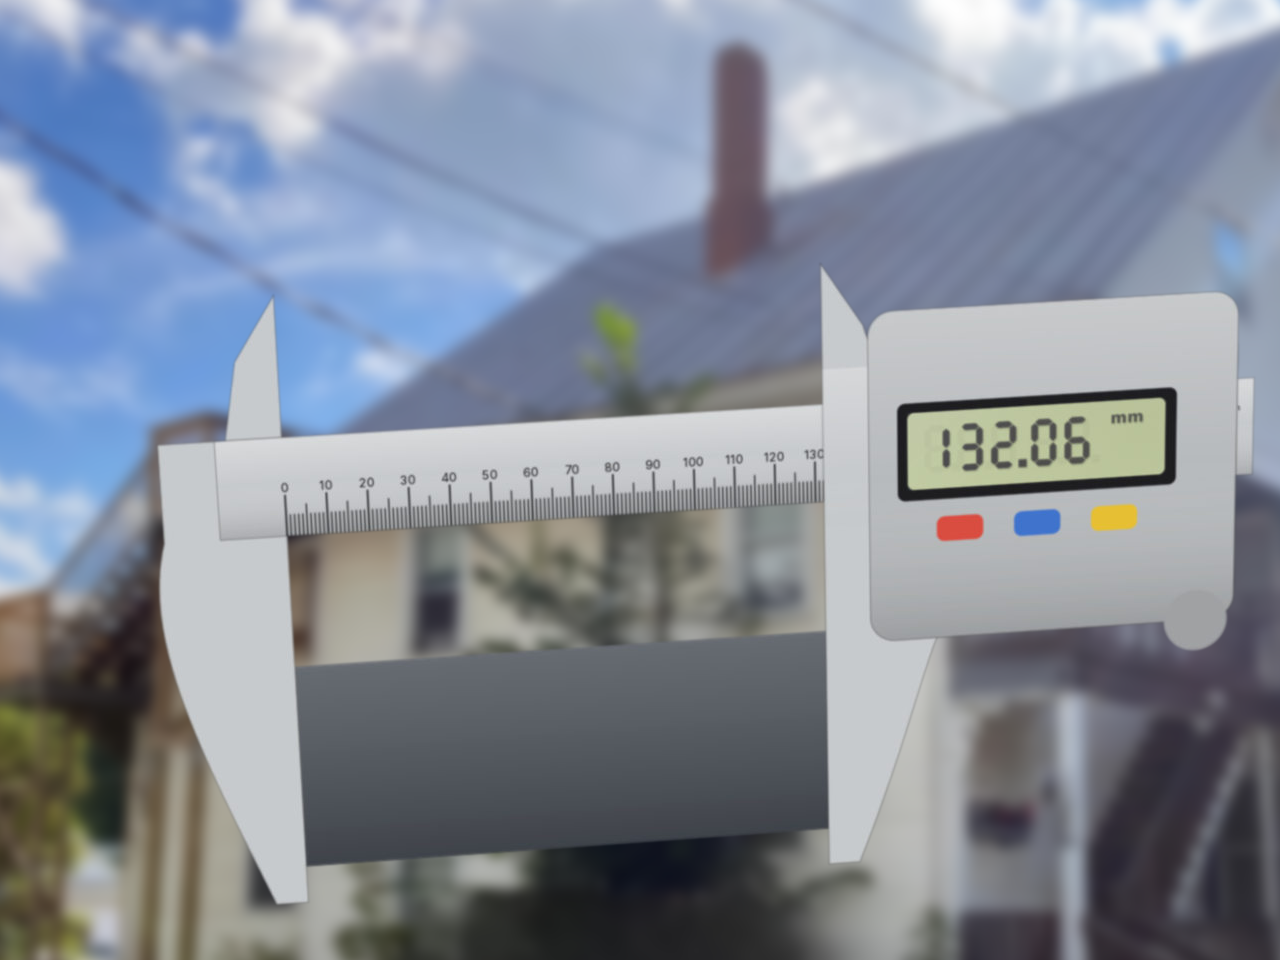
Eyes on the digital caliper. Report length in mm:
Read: 132.06 mm
